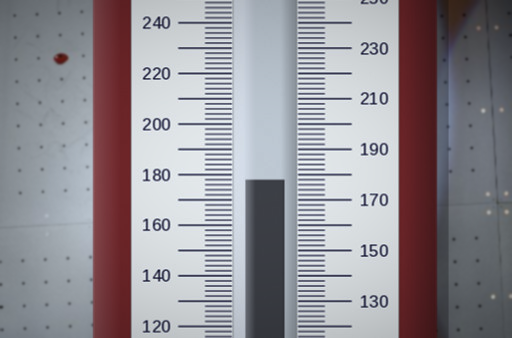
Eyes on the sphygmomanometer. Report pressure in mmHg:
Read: 178 mmHg
